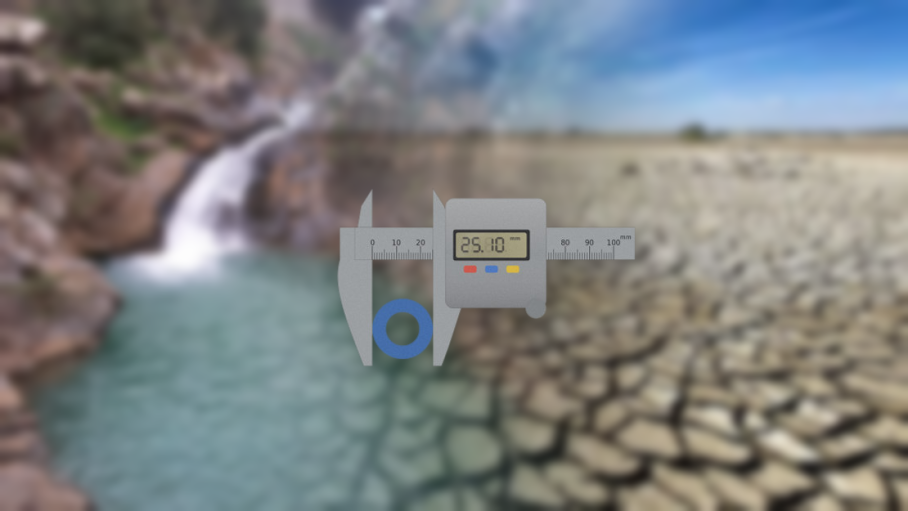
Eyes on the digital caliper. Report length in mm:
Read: 25.10 mm
